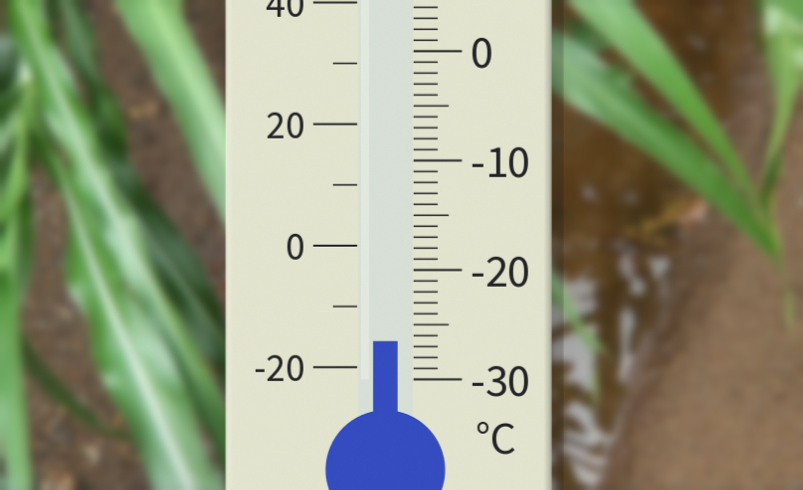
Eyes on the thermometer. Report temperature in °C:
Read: -26.5 °C
